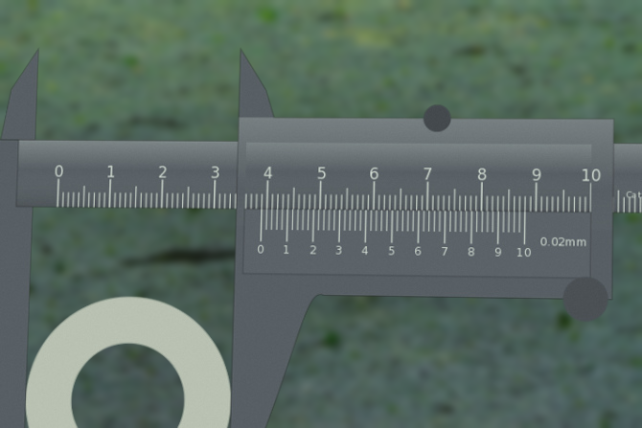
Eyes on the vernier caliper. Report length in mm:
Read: 39.0 mm
